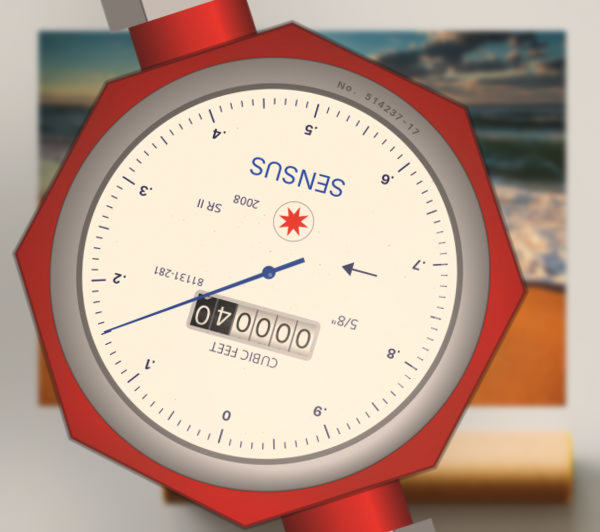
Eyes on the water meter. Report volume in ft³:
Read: 40.15 ft³
